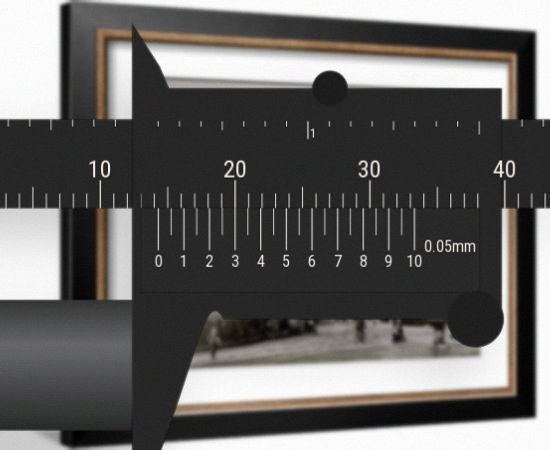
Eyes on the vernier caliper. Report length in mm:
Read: 14.3 mm
